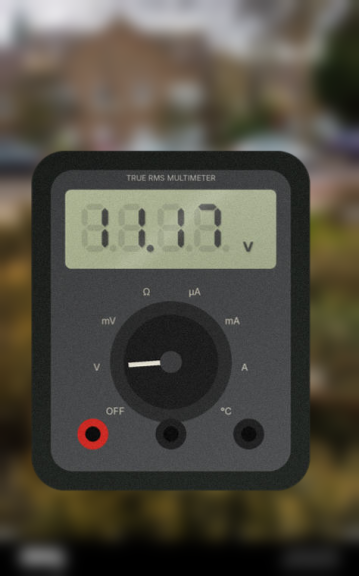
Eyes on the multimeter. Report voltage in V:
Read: 11.17 V
